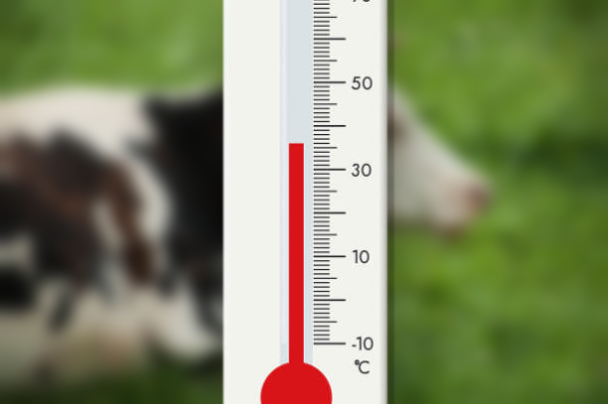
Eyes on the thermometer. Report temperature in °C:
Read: 36 °C
